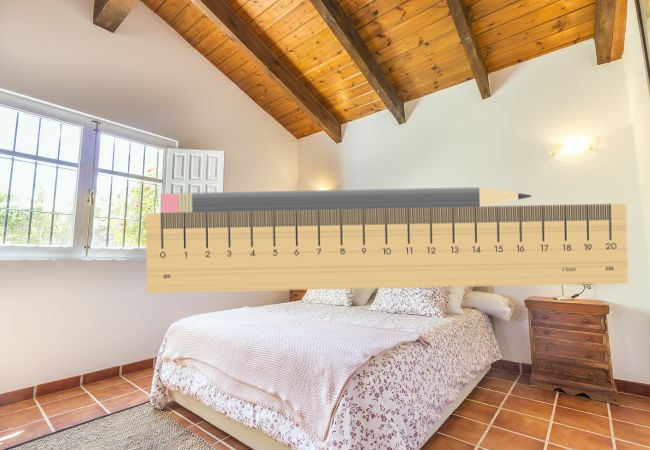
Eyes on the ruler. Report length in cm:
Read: 16.5 cm
